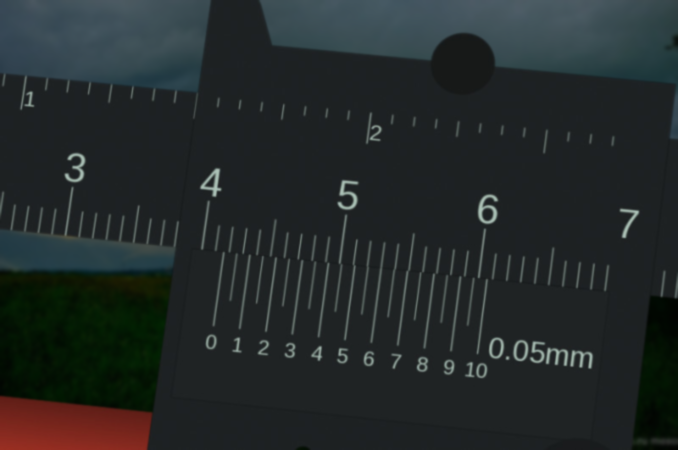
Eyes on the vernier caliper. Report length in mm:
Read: 41.6 mm
